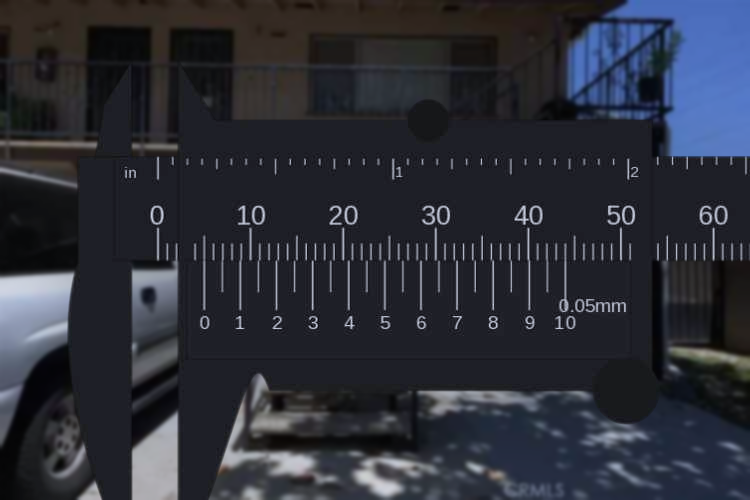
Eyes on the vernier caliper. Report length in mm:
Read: 5.0 mm
